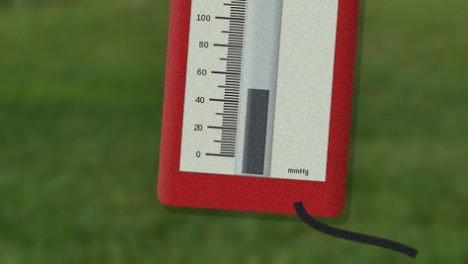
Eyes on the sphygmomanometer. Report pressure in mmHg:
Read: 50 mmHg
